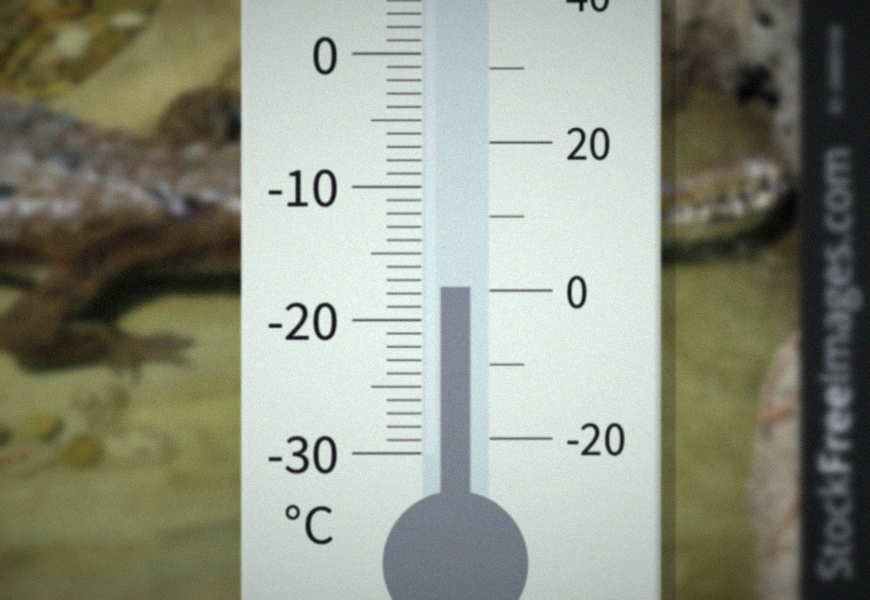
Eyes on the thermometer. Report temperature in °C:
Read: -17.5 °C
